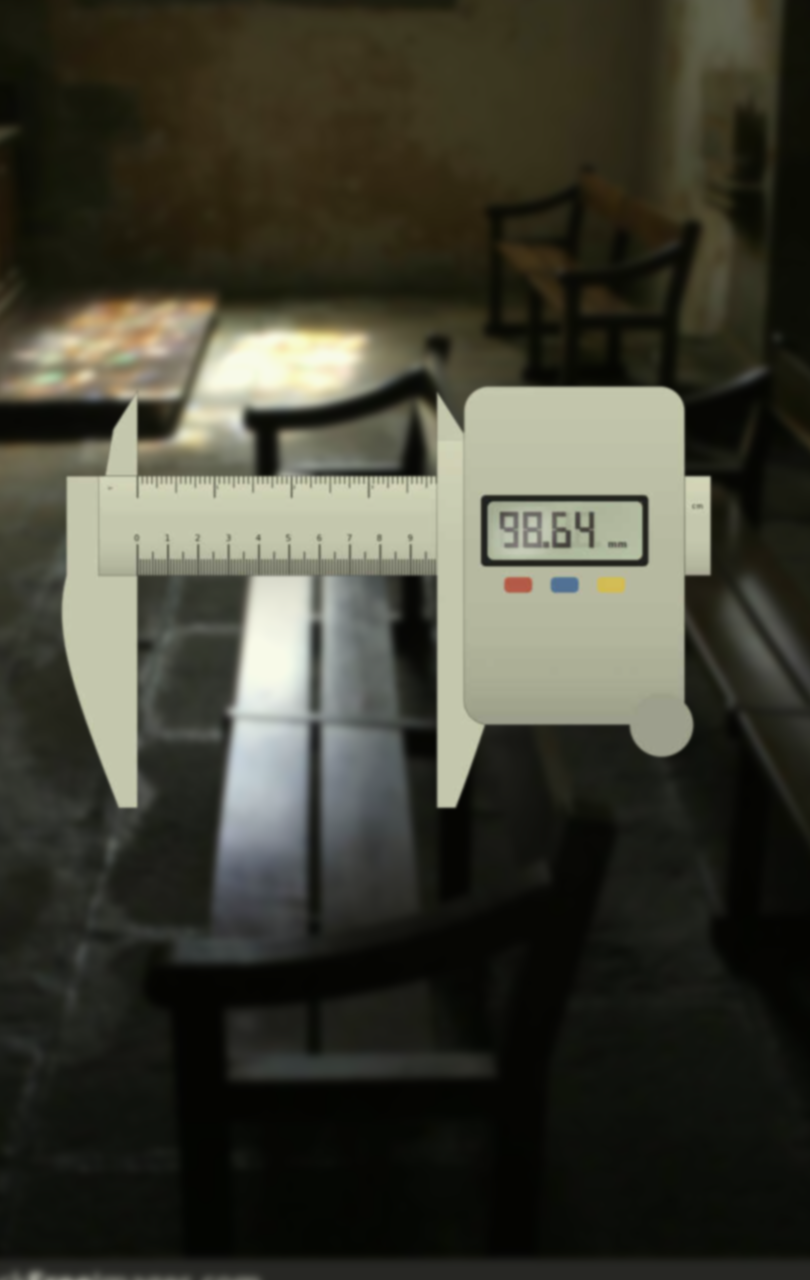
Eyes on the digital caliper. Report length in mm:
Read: 98.64 mm
